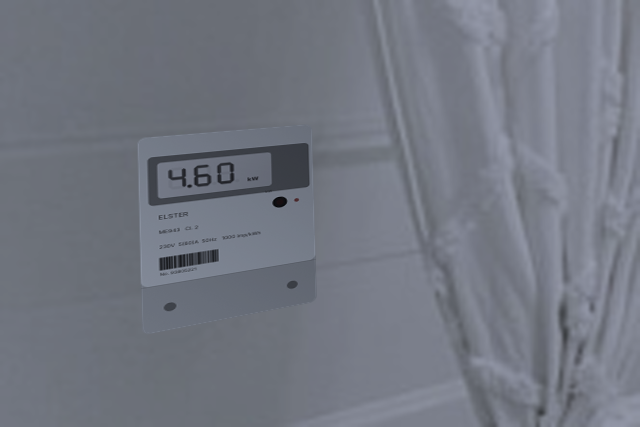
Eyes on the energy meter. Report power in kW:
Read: 4.60 kW
